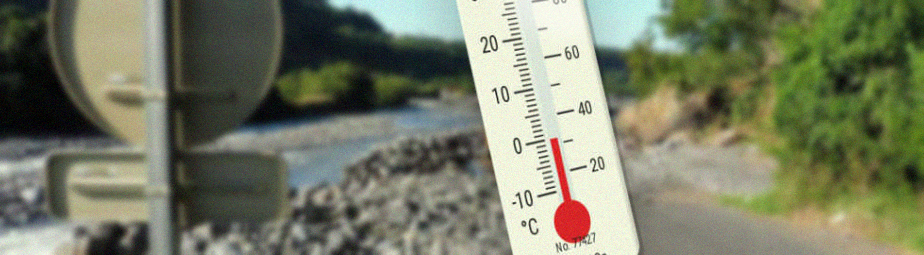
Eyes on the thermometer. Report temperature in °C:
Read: 0 °C
